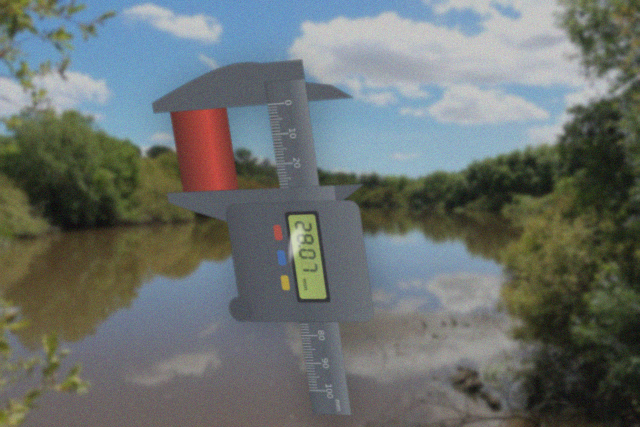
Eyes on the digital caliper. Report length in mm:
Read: 28.07 mm
